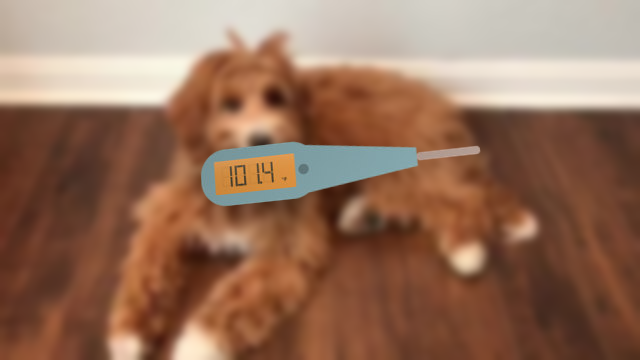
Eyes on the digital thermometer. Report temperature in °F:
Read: 101.4 °F
